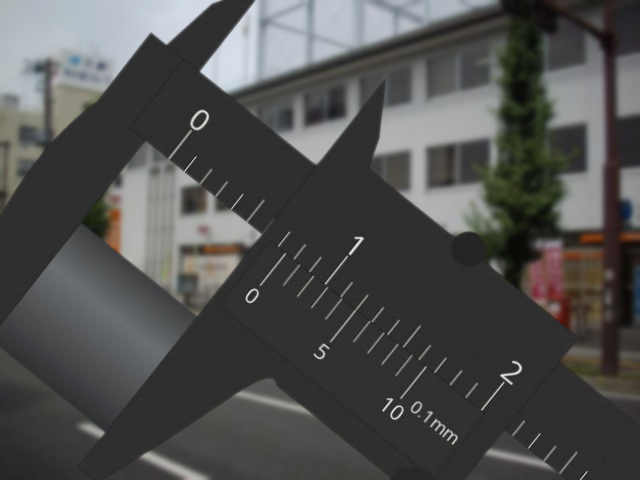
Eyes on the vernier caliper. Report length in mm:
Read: 7.5 mm
